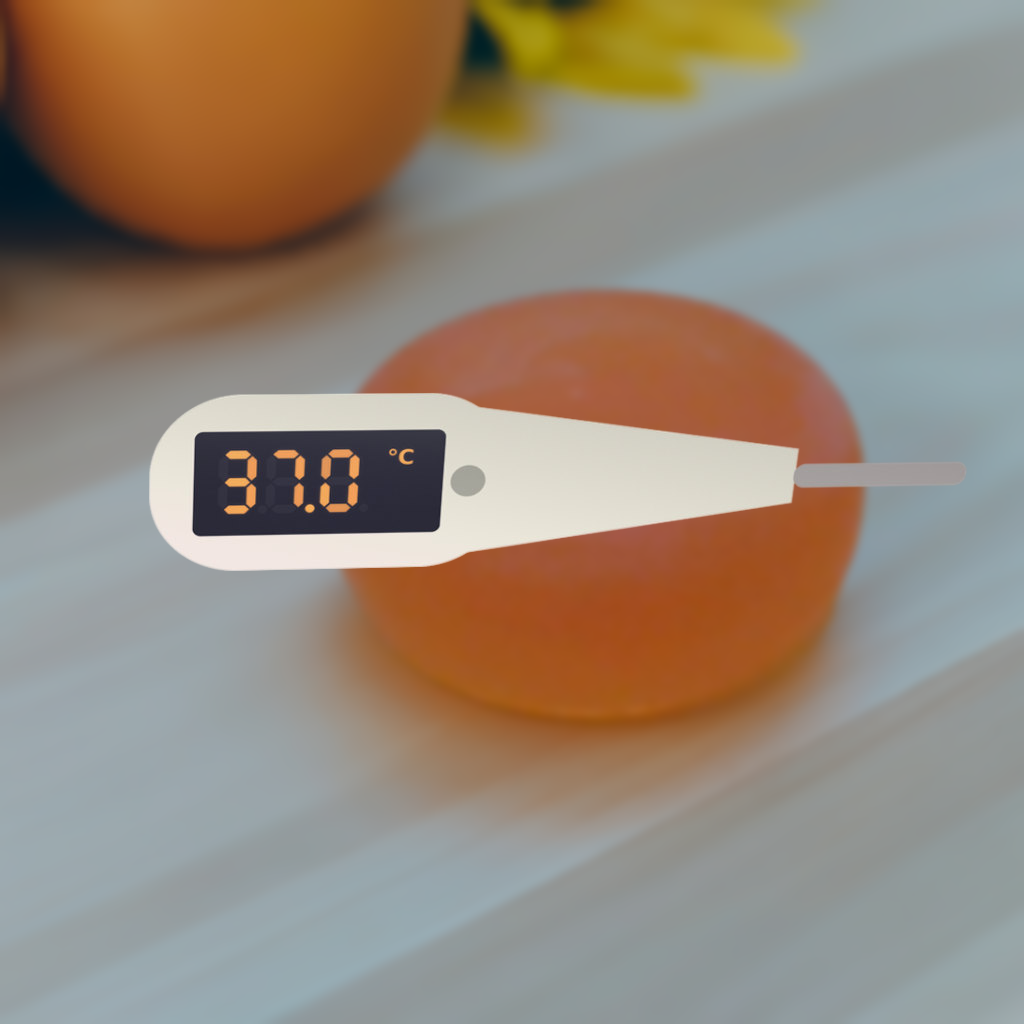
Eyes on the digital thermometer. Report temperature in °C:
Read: 37.0 °C
